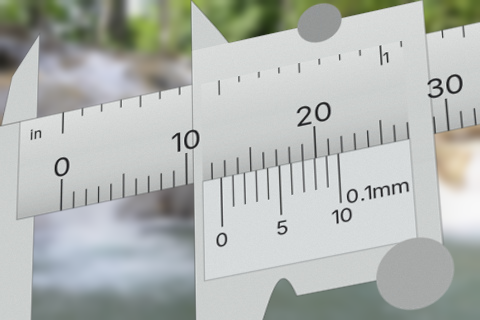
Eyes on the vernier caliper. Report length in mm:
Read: 12.7 mm
